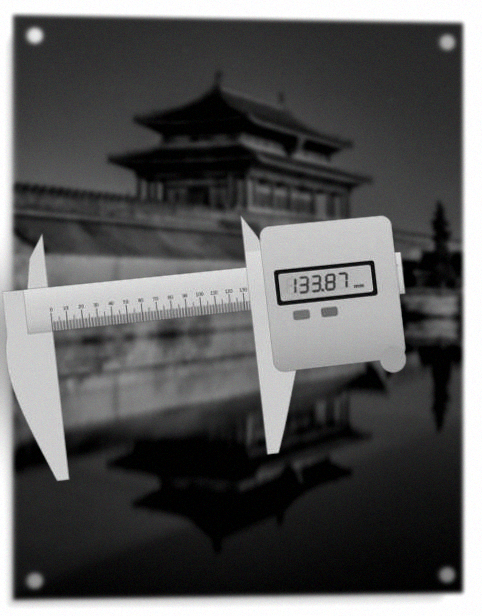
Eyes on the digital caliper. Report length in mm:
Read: 133.87 mm
